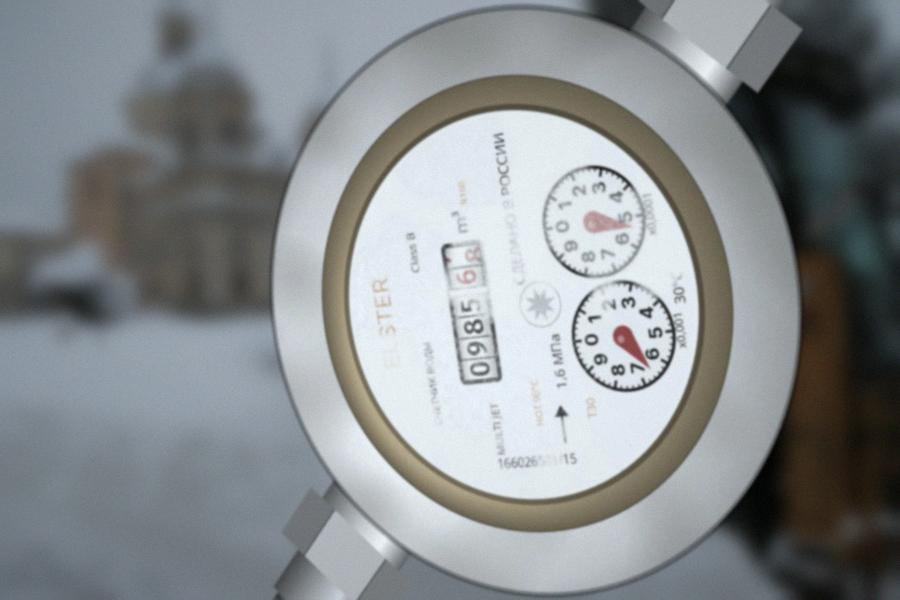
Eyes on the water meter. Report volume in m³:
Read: 985.6765 m³
